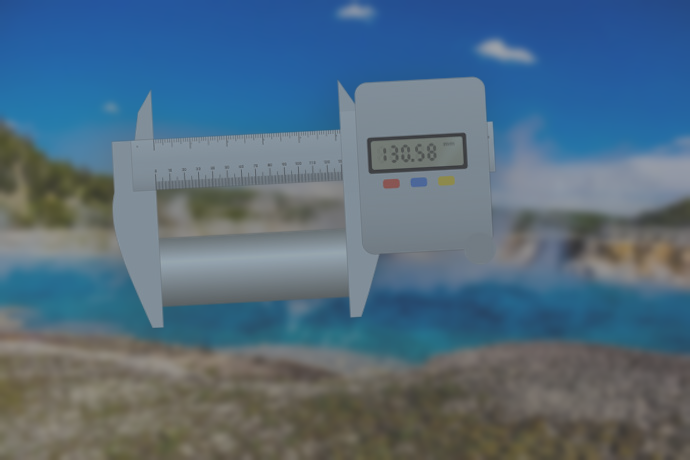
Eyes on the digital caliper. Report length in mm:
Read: 130.58 mm
